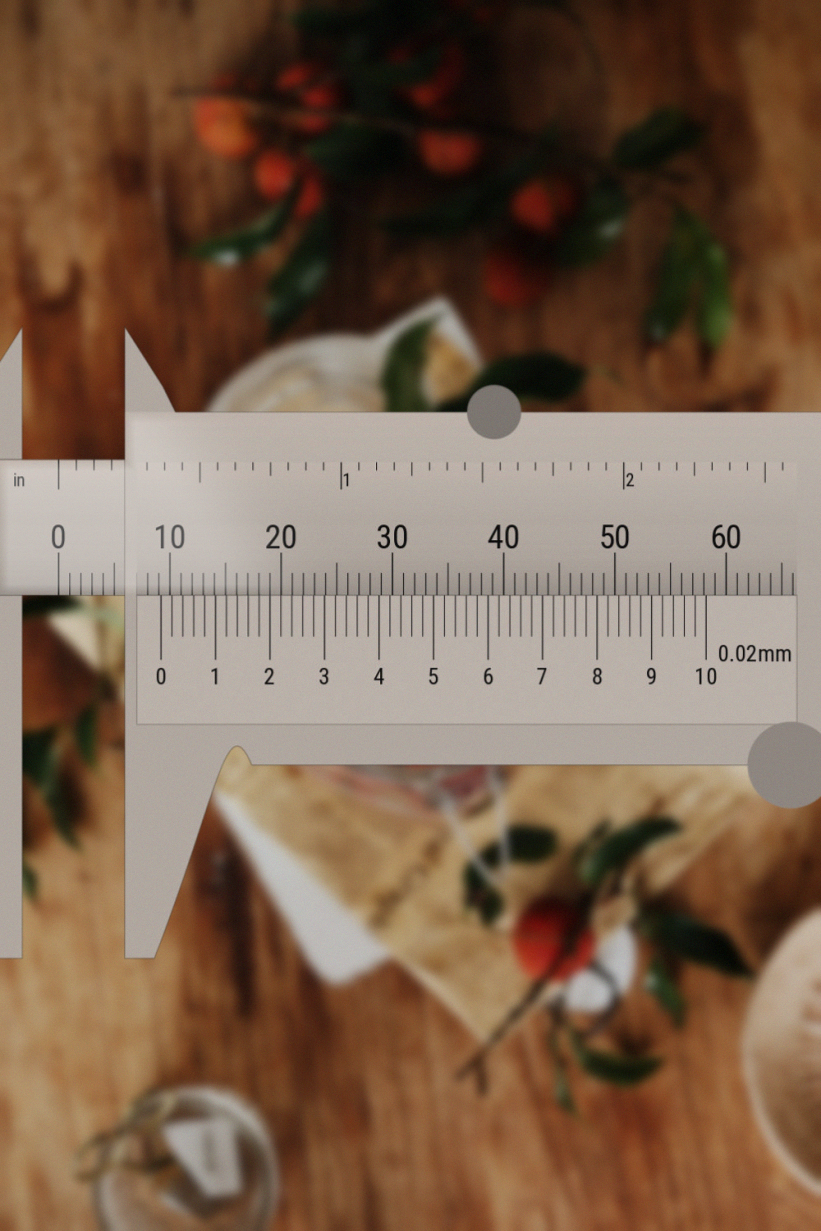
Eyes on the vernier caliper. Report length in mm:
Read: 9.2 mm
